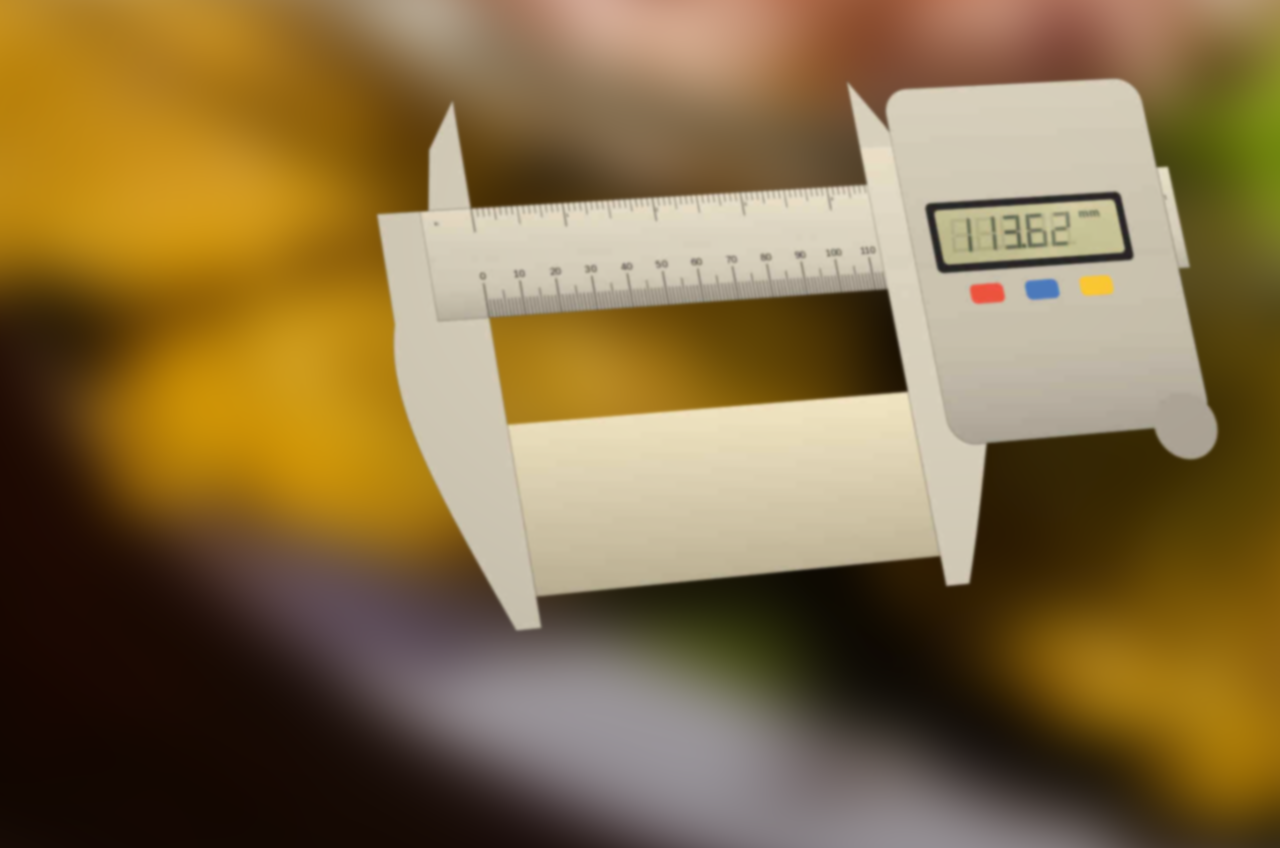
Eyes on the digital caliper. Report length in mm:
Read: 113.62 mm
